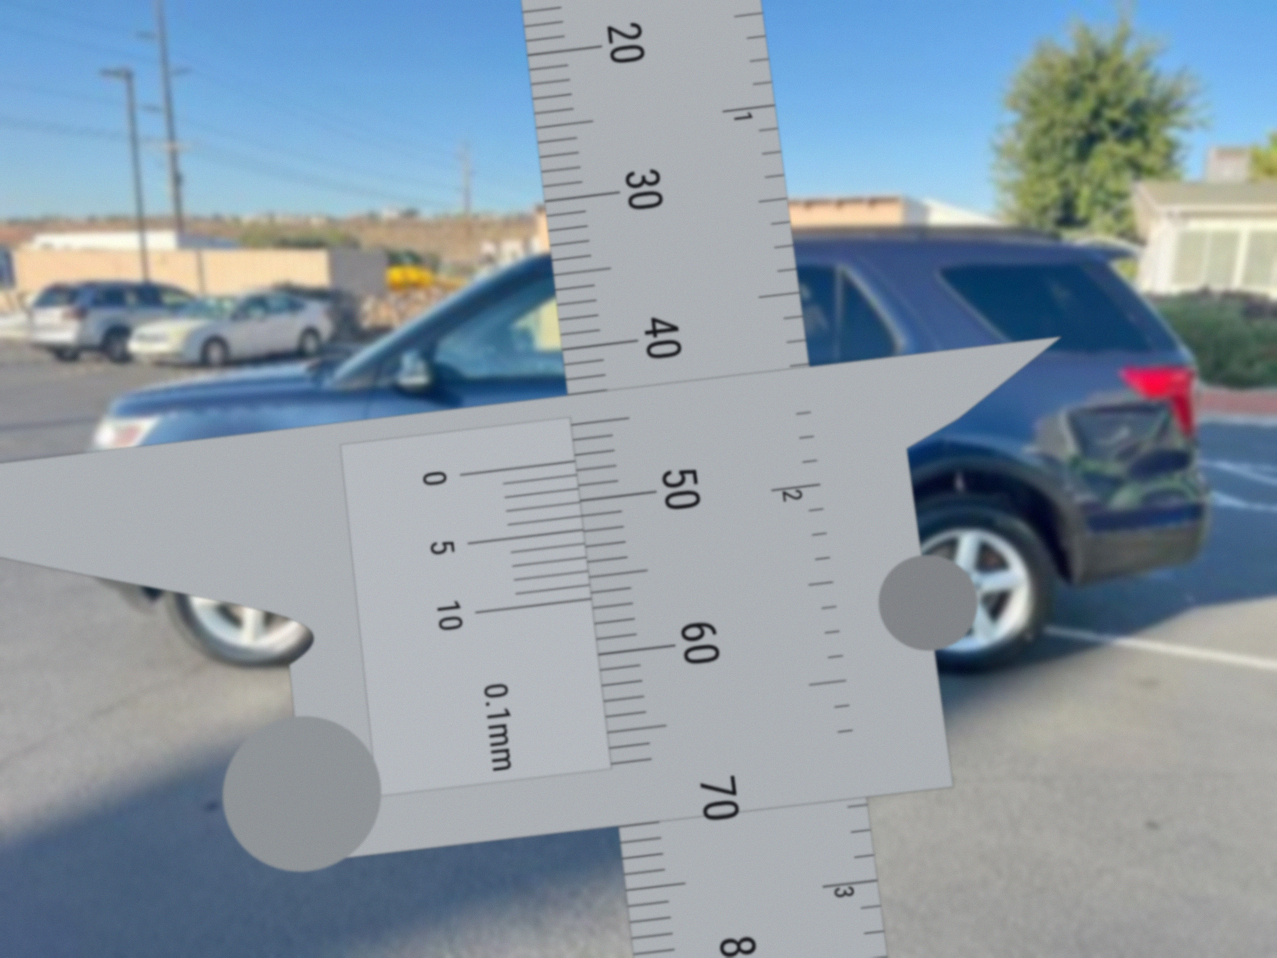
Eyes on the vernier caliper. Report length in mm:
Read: 47.4 mm
